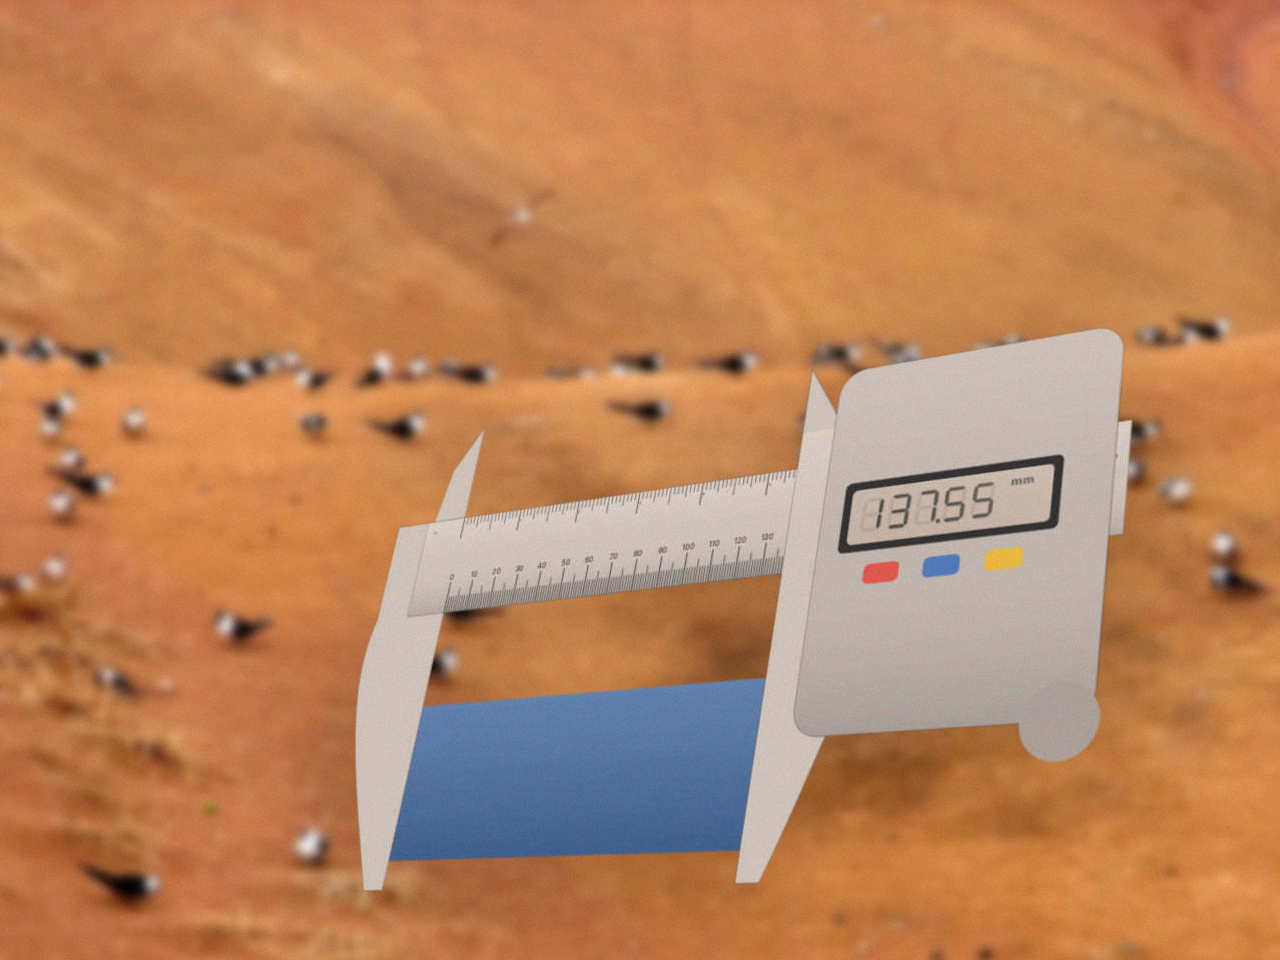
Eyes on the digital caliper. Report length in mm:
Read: 137.55 mm
